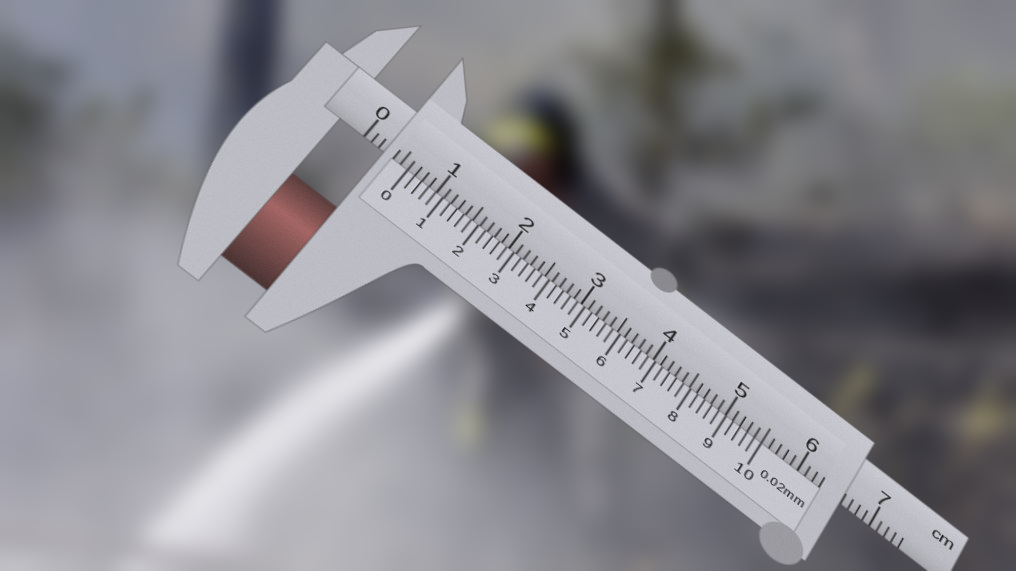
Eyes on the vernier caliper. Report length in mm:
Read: 6.0 mm
